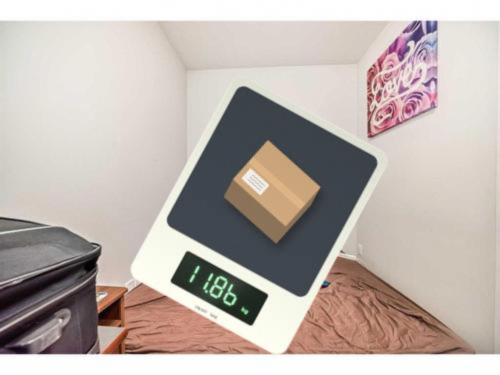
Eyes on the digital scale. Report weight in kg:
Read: 11.86 kg
